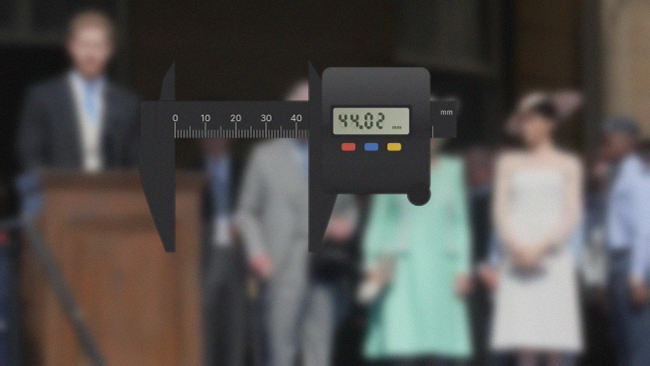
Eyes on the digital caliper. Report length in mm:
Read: 44.02 mm
